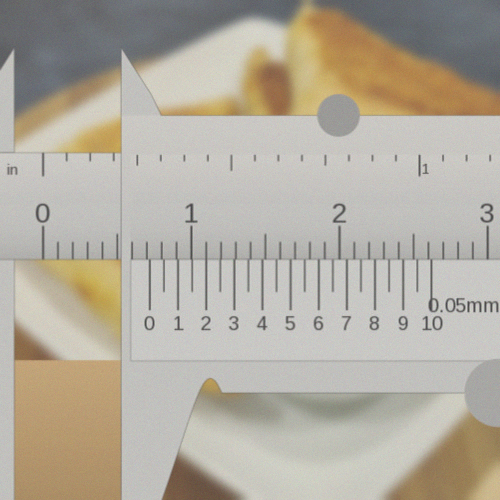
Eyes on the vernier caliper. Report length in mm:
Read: 7.2 mm
